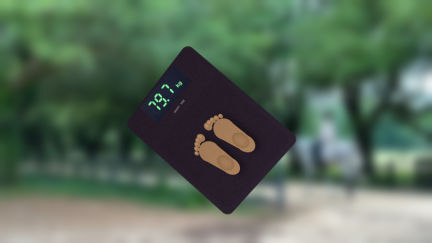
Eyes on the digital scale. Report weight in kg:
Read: 79.7 kg
